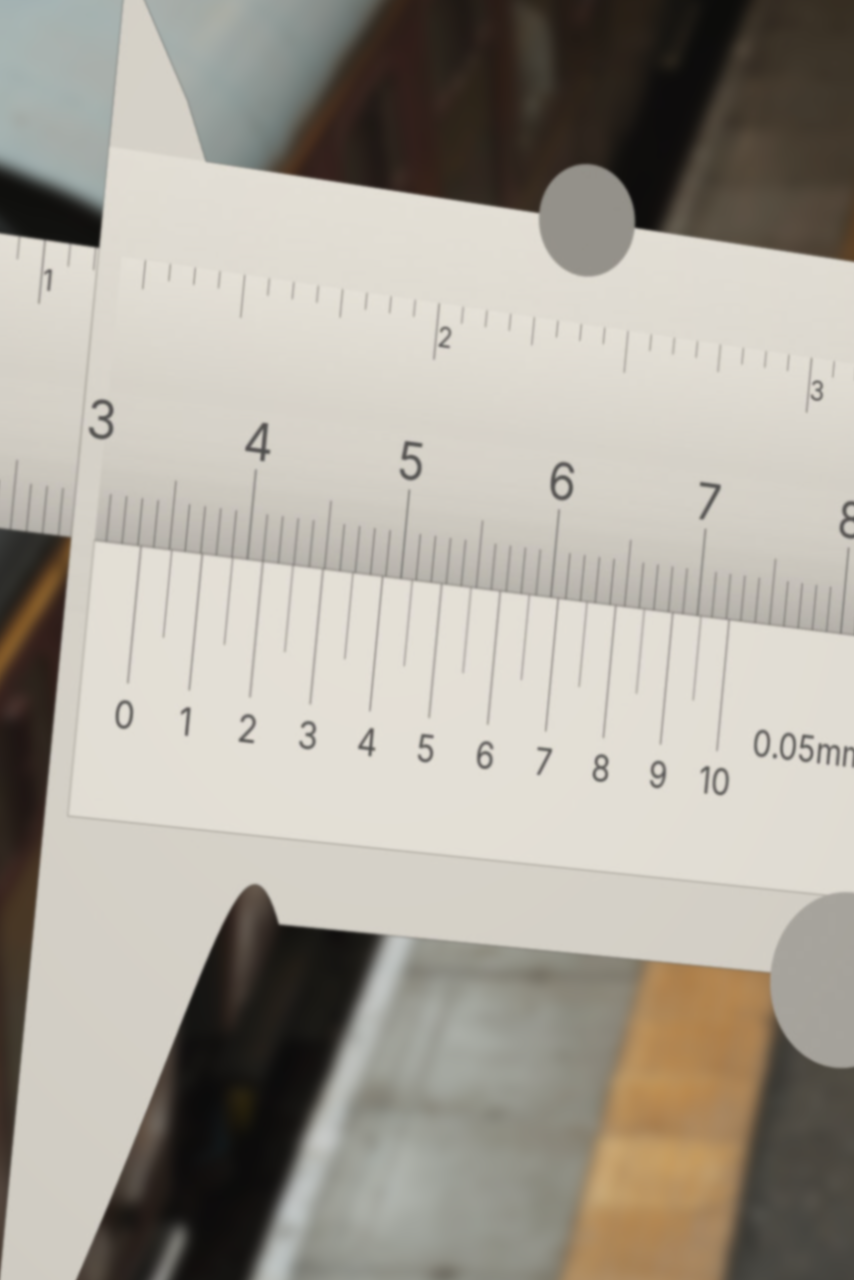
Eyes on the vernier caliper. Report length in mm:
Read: 33.2 mm
